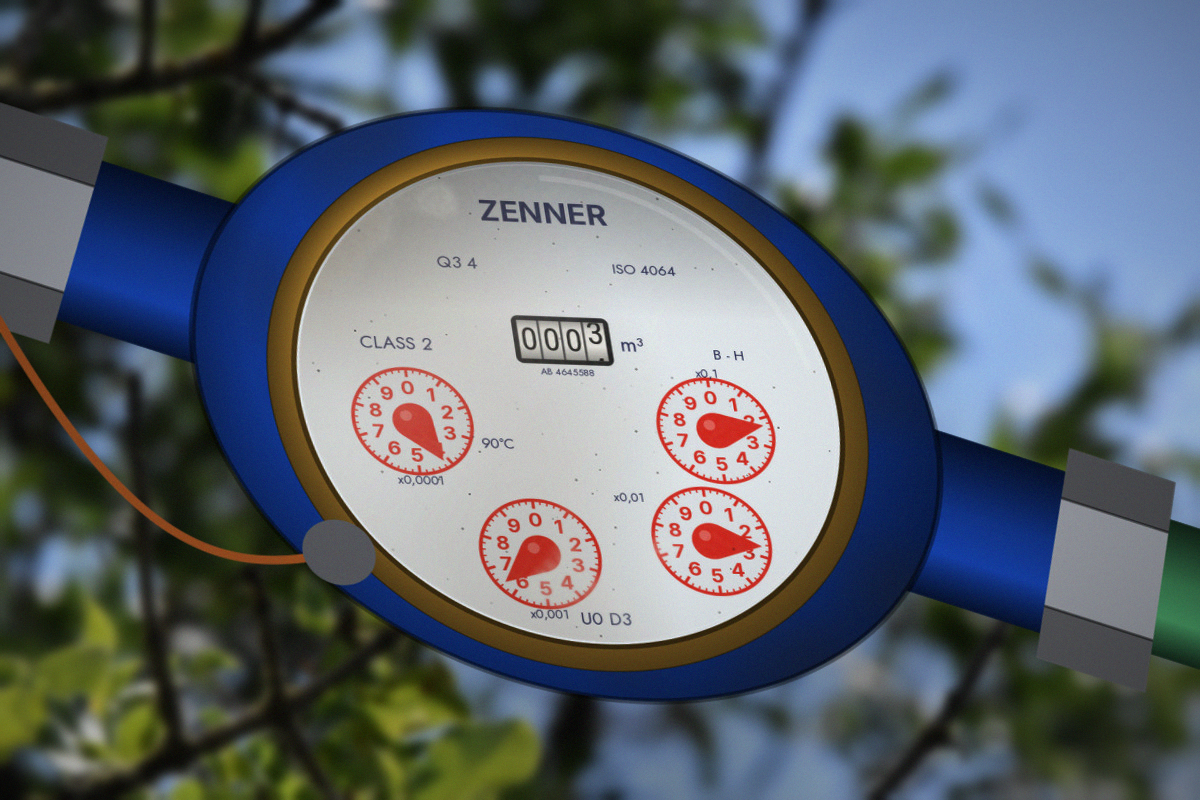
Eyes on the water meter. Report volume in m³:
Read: 3.2264 m³
